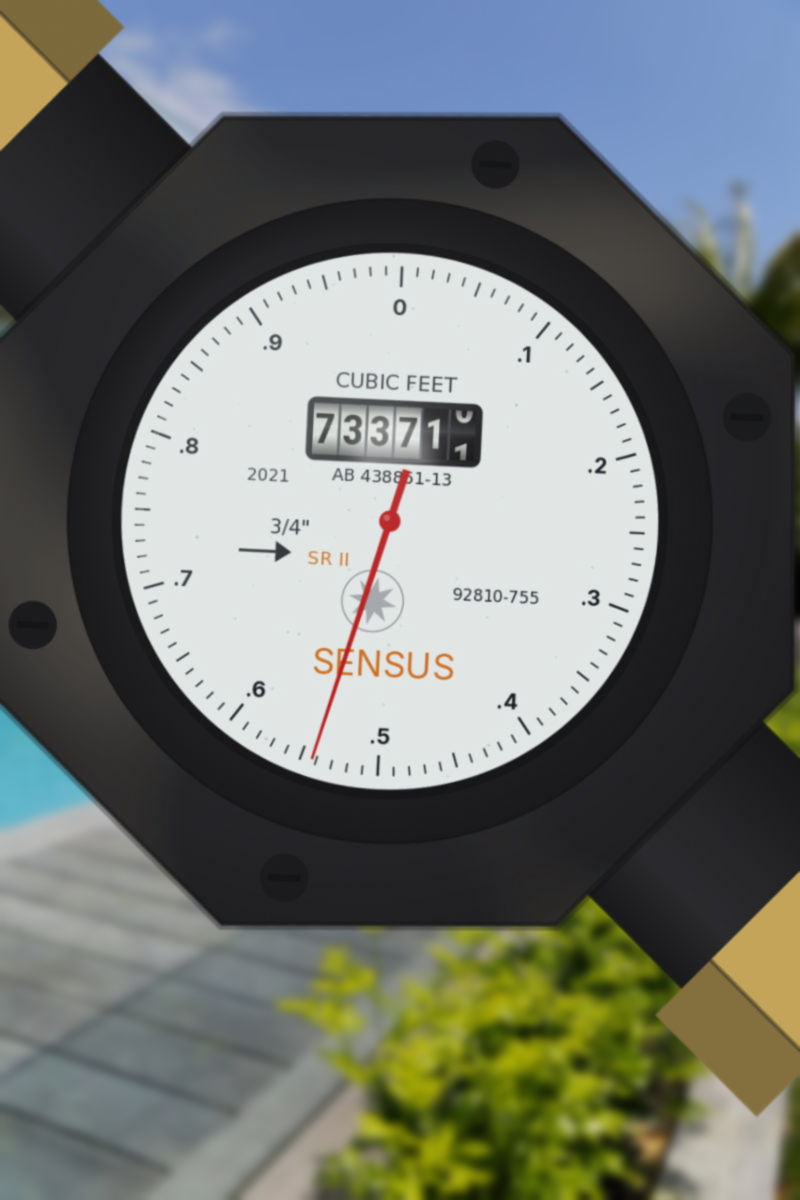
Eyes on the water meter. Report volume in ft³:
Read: 733710.54 ft³
